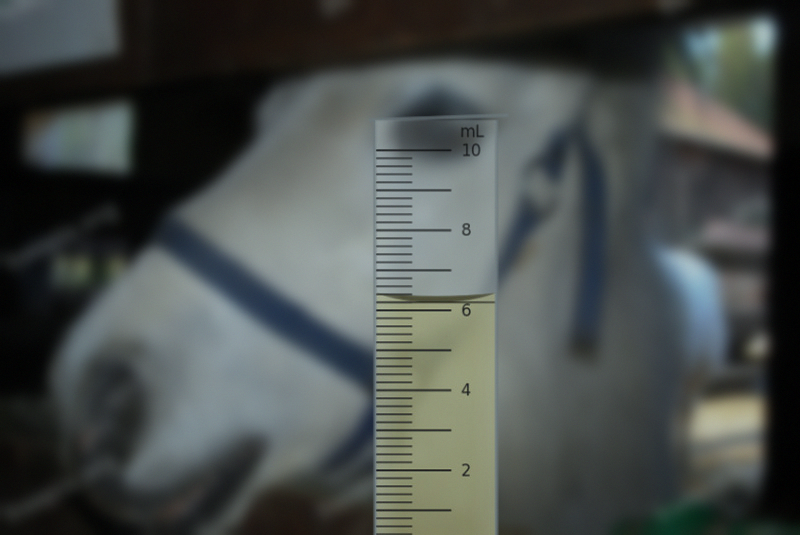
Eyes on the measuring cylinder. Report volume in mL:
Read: 6.2 mL
